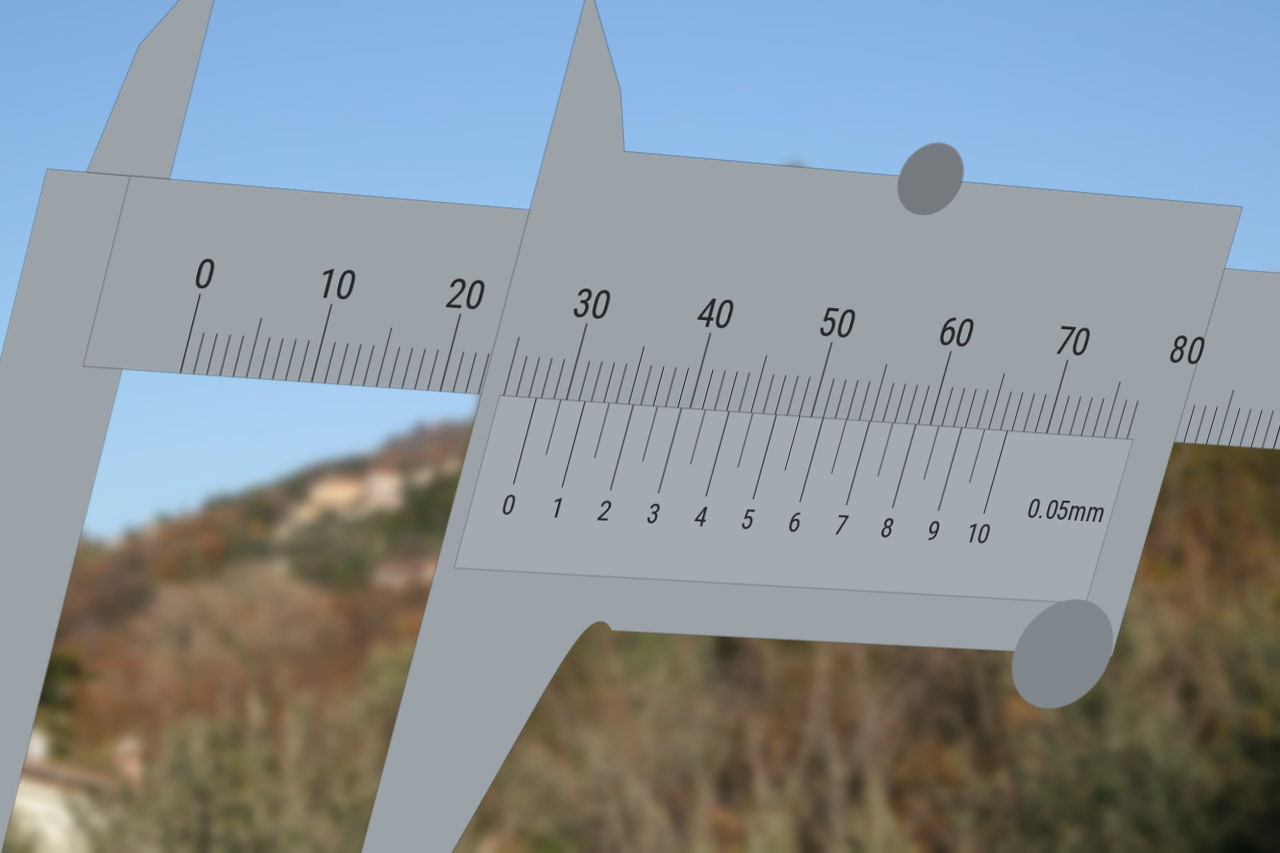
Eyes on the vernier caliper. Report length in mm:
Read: 27.6 mm
